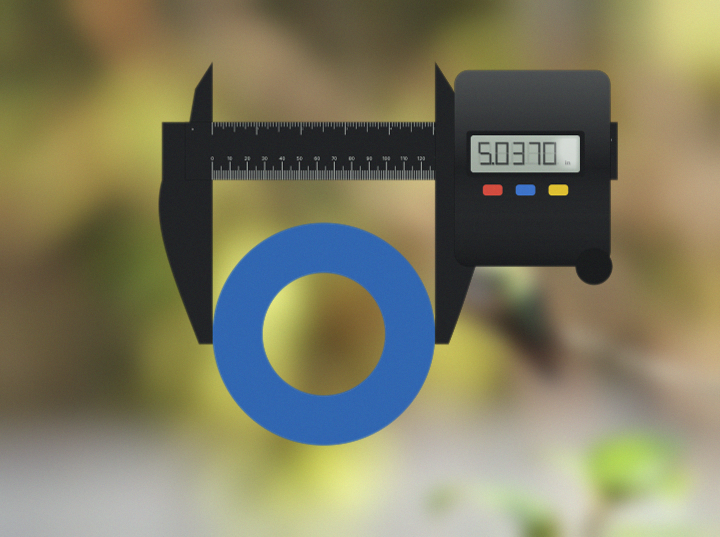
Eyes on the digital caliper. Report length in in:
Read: 5.0370 in
